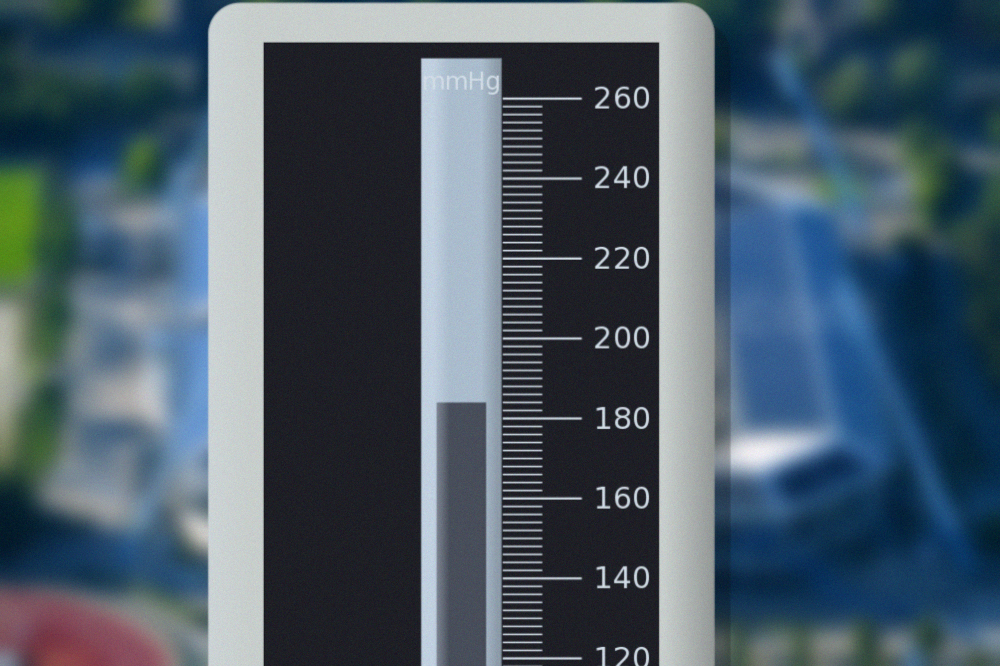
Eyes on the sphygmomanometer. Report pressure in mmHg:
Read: 184 mmHg
